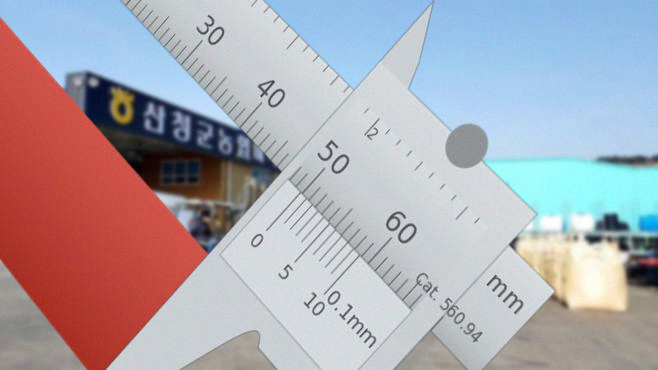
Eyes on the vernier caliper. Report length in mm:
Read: 49.8 mm
